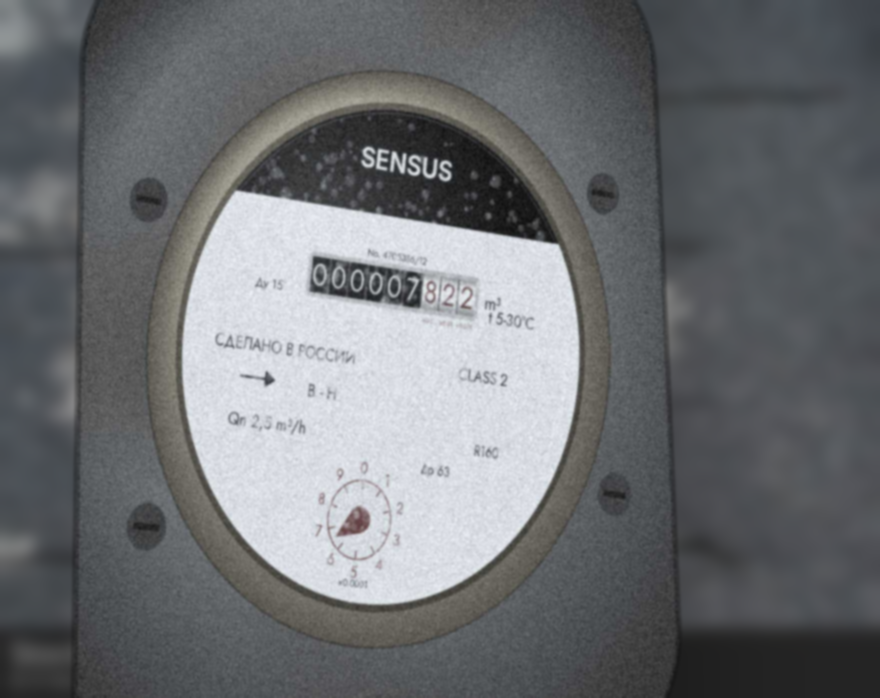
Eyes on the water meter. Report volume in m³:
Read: 7.8226 m³
